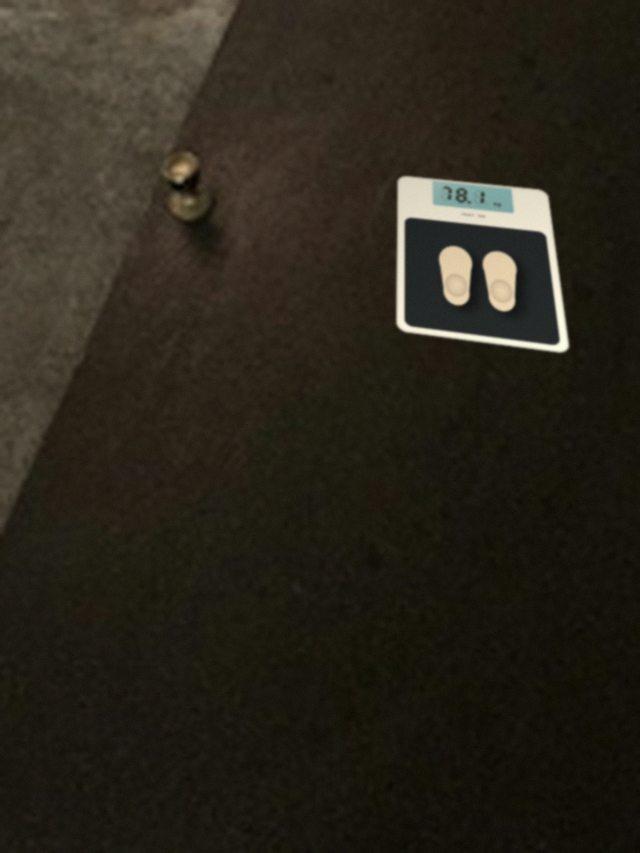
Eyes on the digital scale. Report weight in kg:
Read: 78.1 kg
